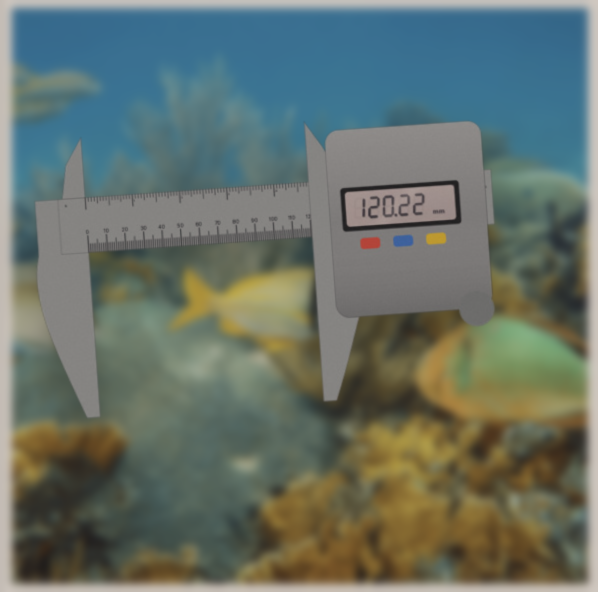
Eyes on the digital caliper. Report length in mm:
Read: 120.22 mm
